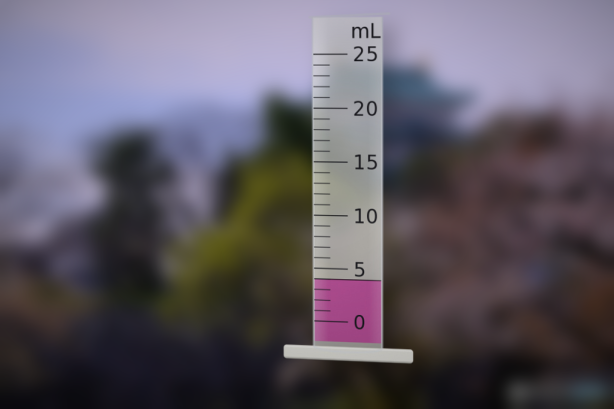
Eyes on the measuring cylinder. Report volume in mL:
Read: 4 mL
